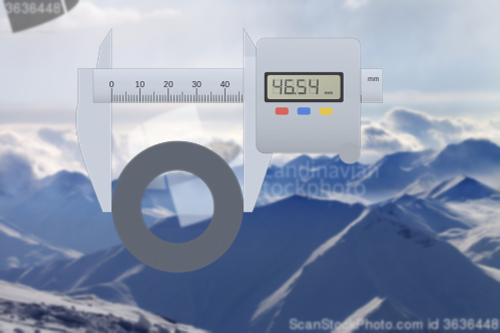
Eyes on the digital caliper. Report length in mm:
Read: 46.54 mm
